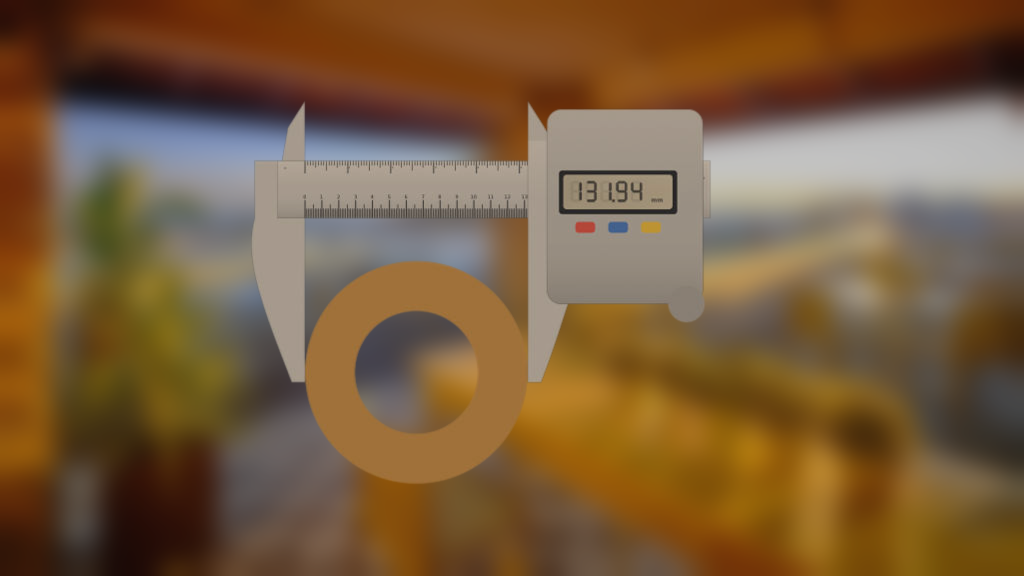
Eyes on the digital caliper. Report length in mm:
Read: 131.94 mm
